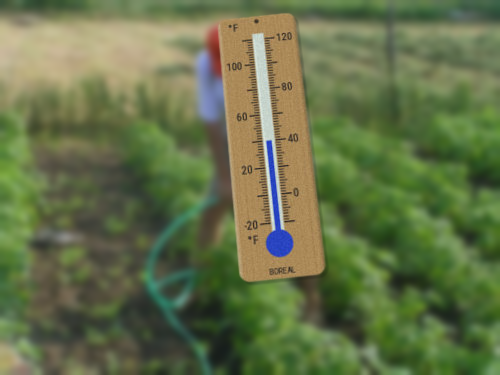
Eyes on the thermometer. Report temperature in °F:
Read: 40 °F
